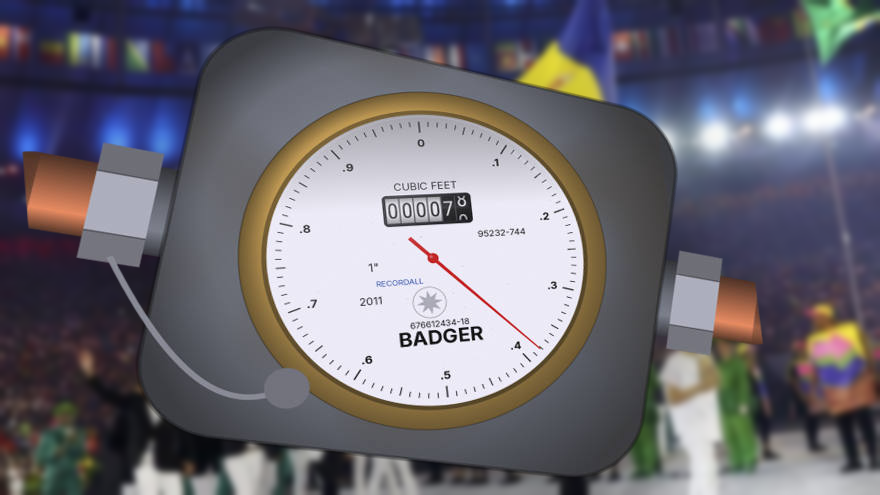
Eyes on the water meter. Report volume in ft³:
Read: 78.38 ft³
